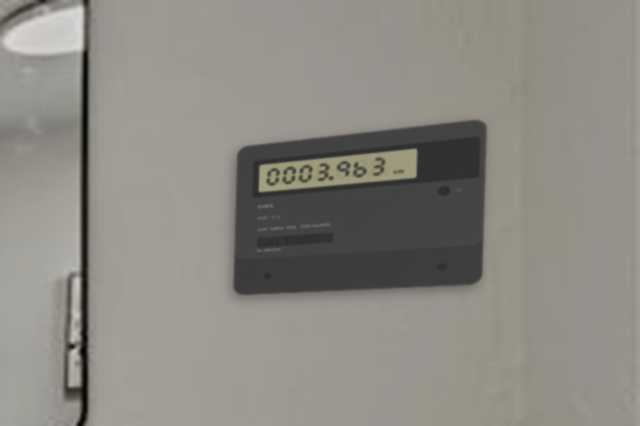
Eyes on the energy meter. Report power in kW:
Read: 3.963 kW
